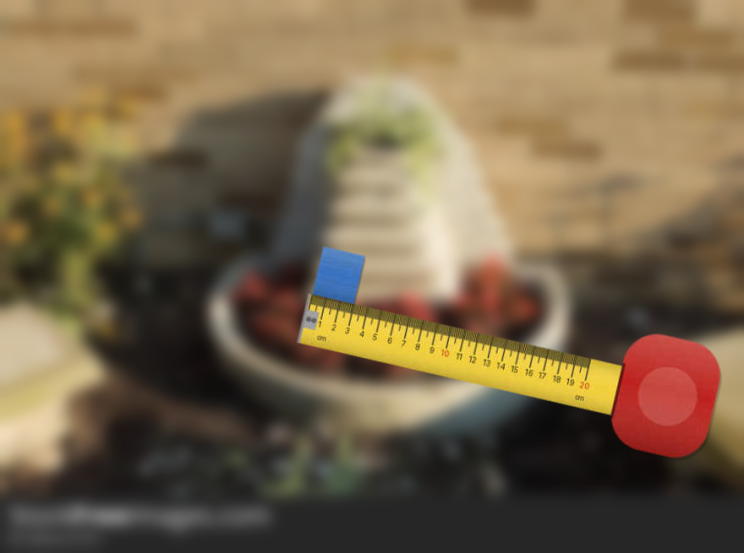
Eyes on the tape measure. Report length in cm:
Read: 3 cm
